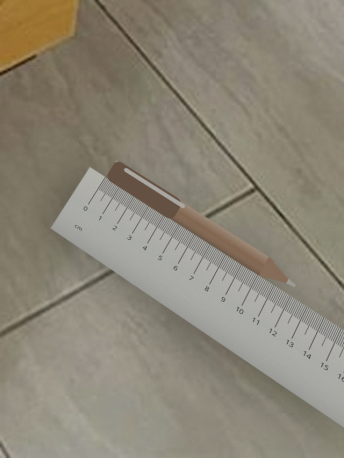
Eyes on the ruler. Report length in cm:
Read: 12 cm
